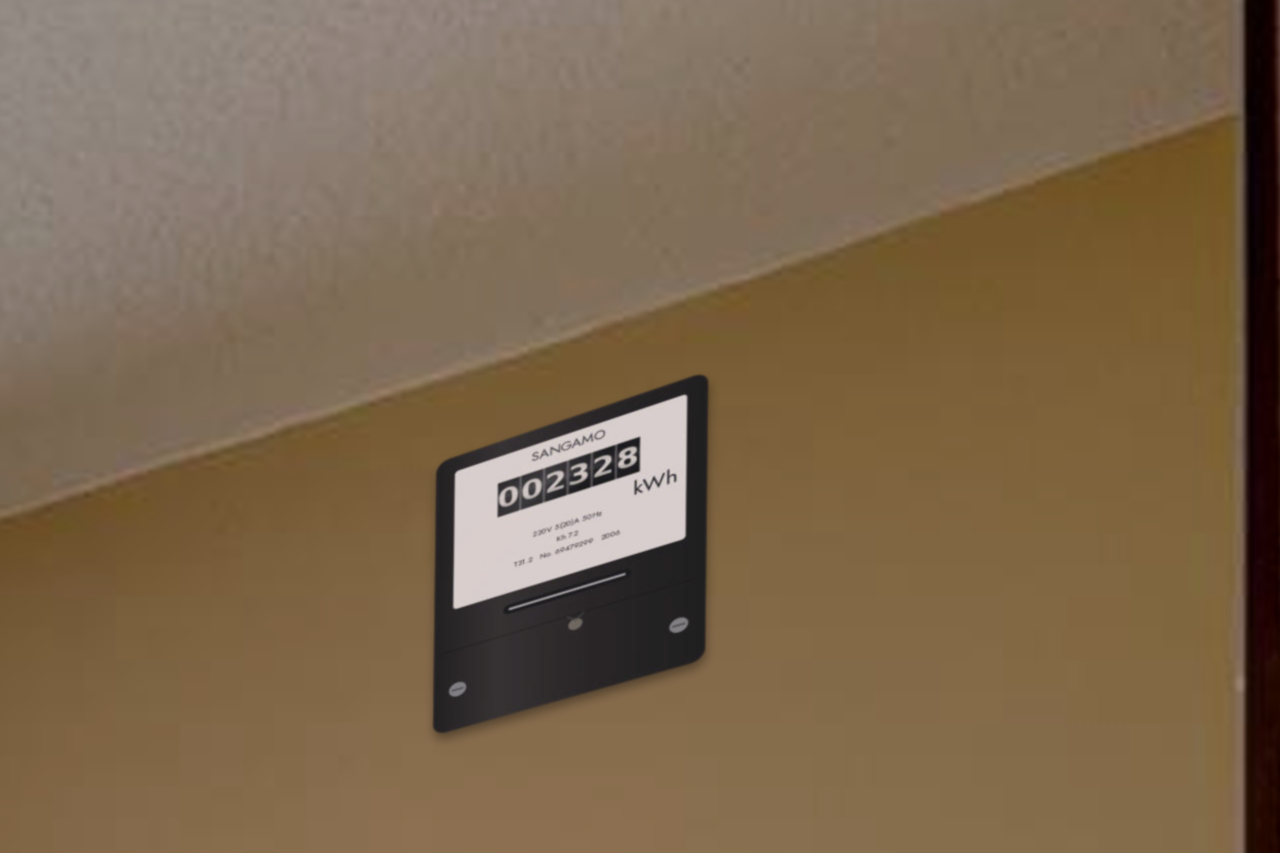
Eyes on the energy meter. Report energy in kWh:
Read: 2328 kWh
